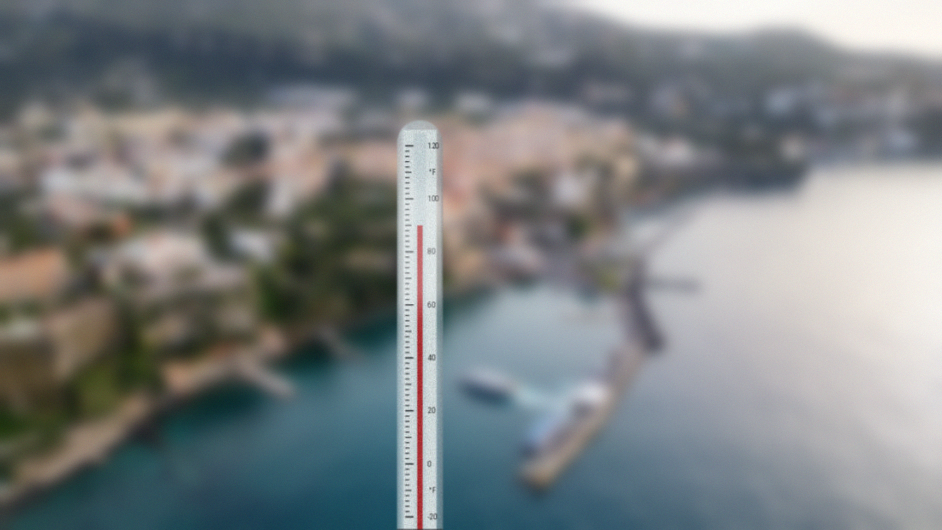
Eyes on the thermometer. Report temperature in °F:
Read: 90 °F
